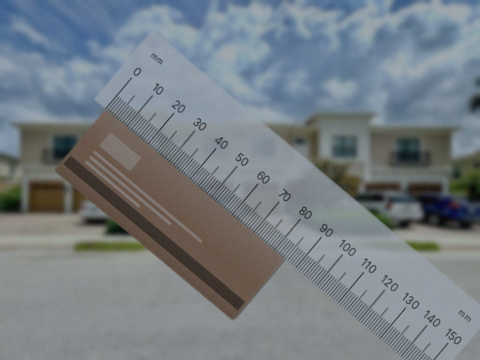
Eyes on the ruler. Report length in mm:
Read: 85 mm
